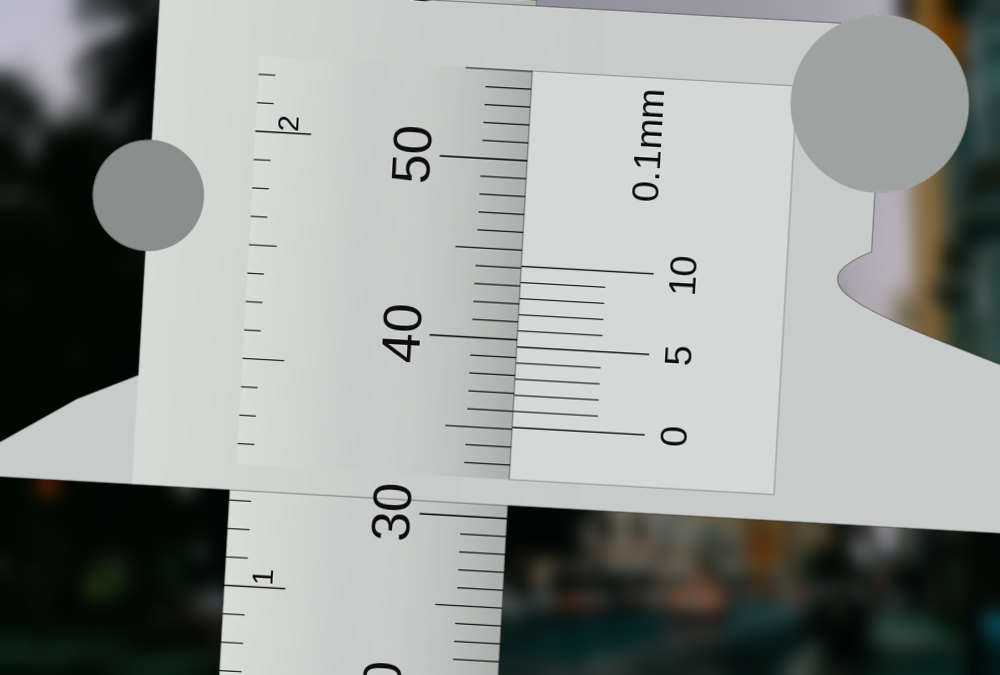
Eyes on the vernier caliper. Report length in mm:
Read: 35.1 mm
